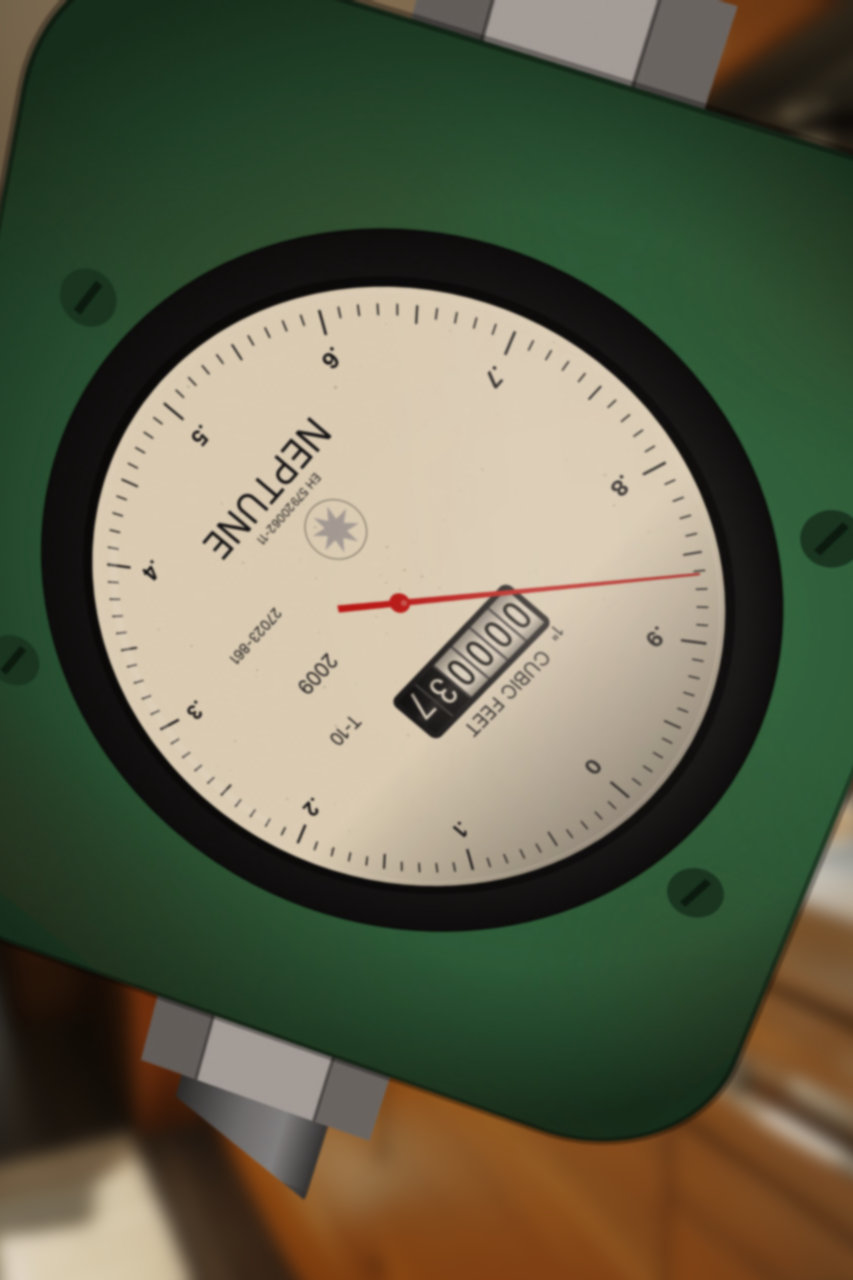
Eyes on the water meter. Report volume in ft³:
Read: 36.86 ft³
